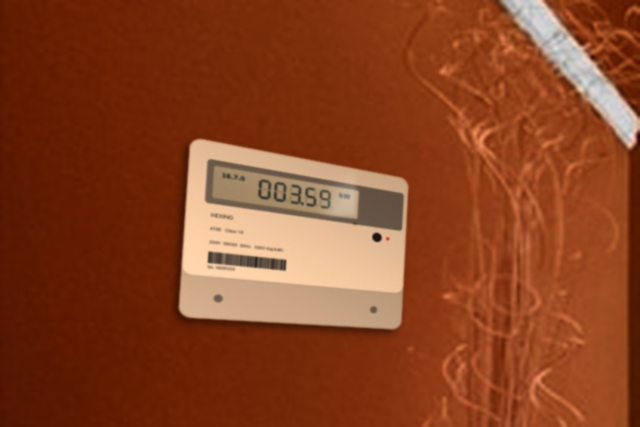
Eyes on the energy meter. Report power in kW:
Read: 3.59 kW
